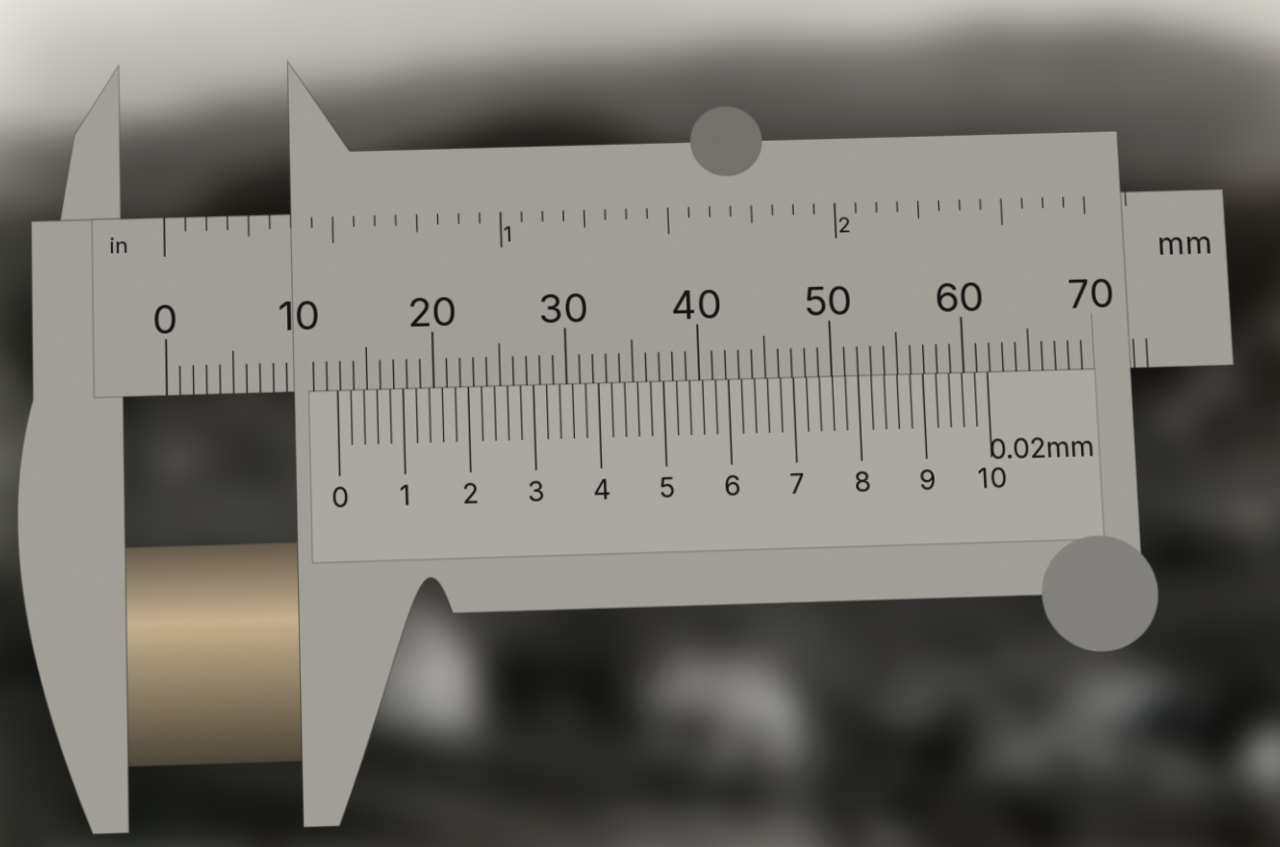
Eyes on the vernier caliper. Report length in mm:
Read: 12.8 mm
